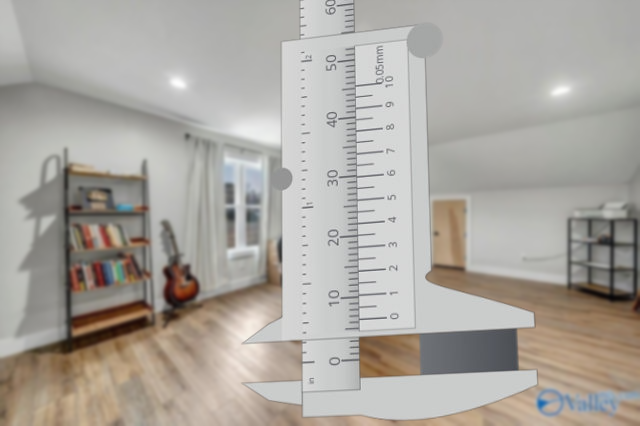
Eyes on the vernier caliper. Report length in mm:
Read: 6.4 mm
